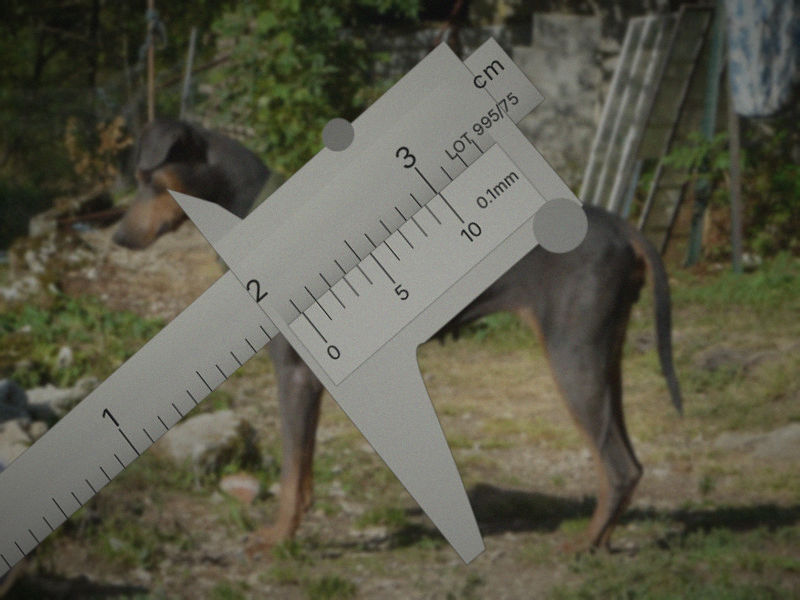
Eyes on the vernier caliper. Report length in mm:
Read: 21.1 mm
